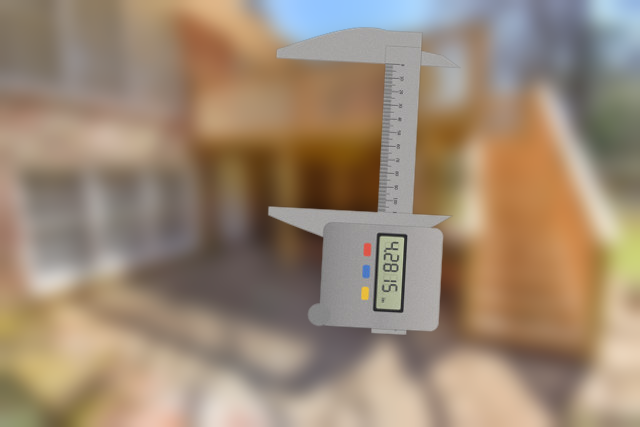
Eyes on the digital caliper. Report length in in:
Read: 4.2815 in
